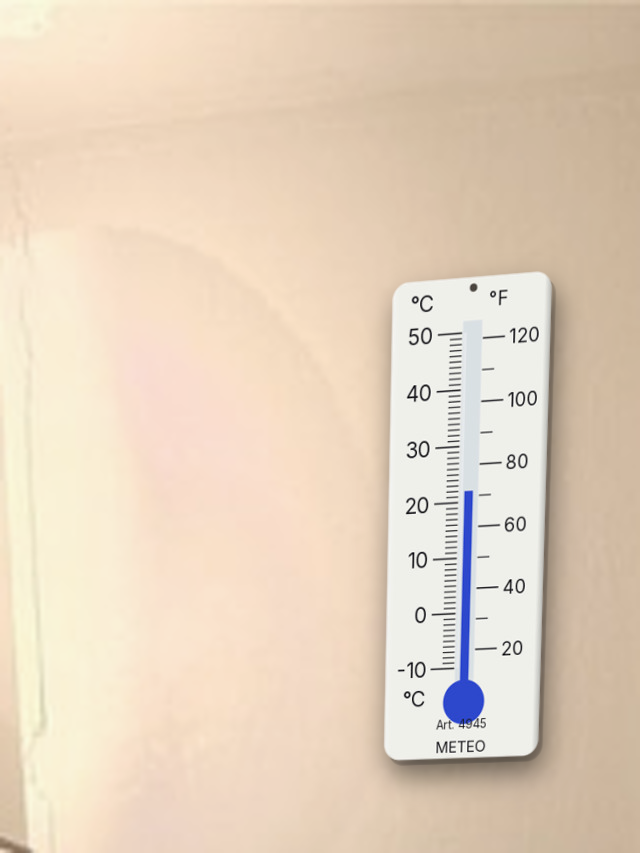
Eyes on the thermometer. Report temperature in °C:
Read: 22 °C
